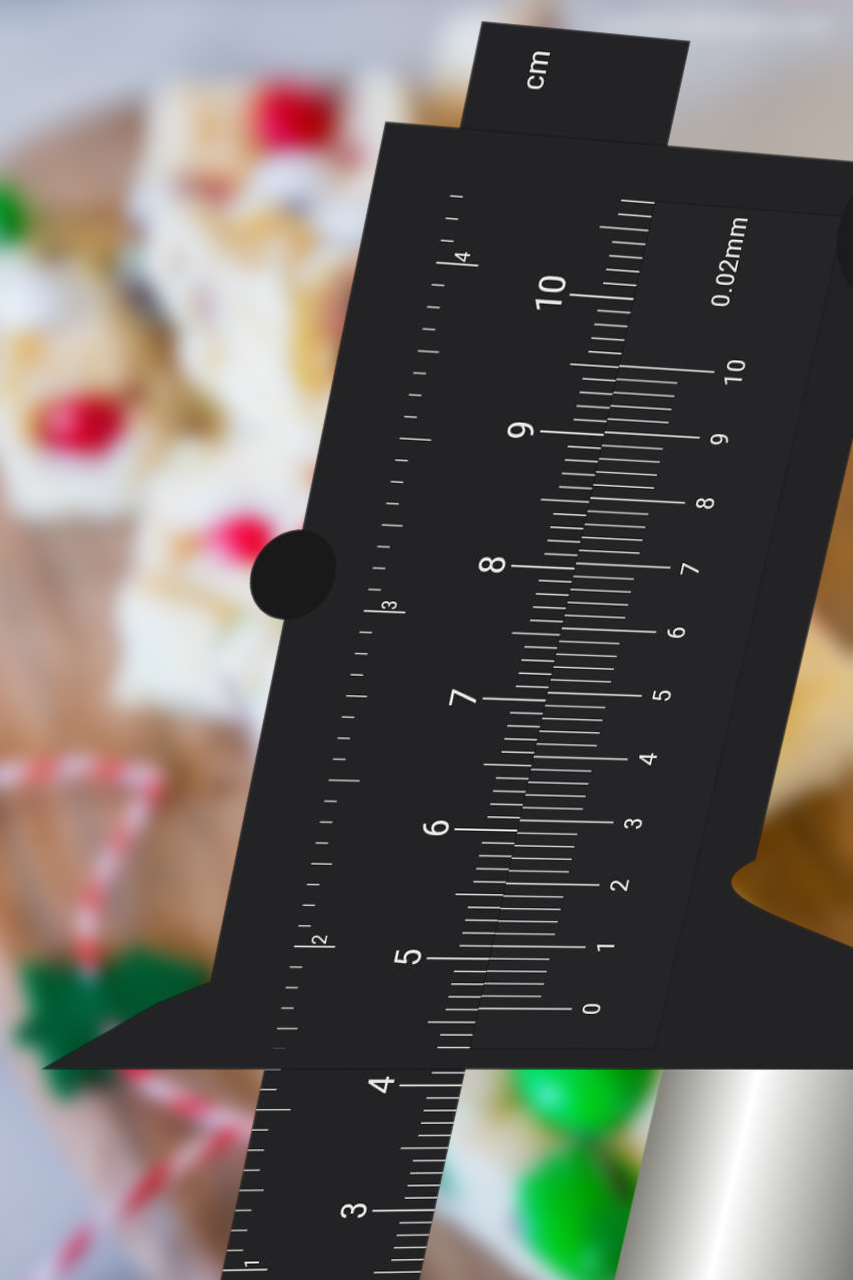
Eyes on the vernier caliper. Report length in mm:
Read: 46.1 mm
